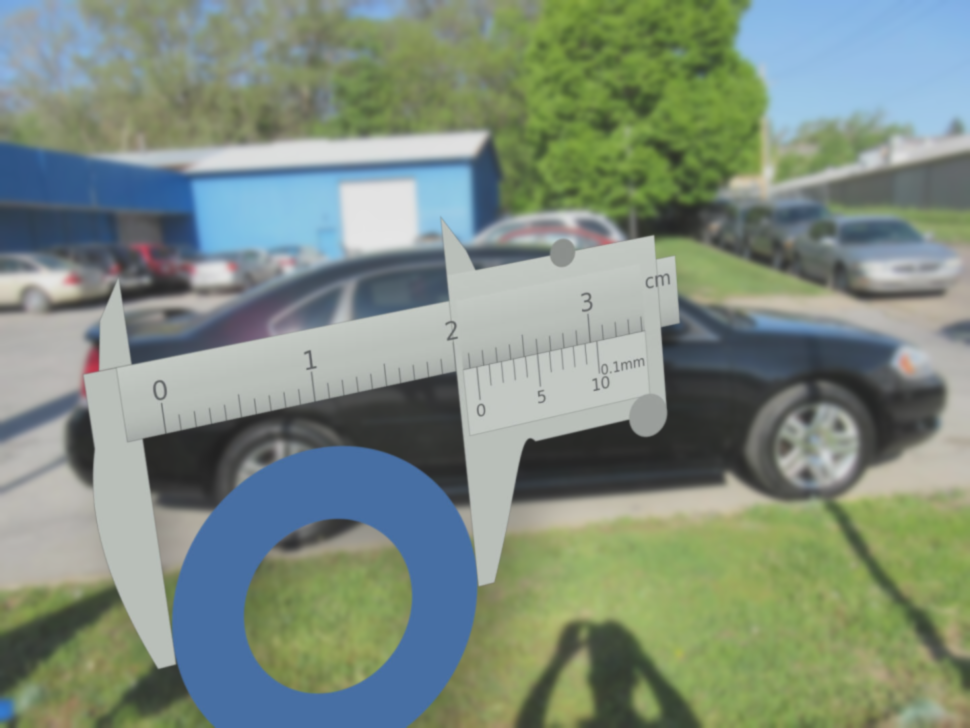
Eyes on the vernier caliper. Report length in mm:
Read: 21.5 mm
